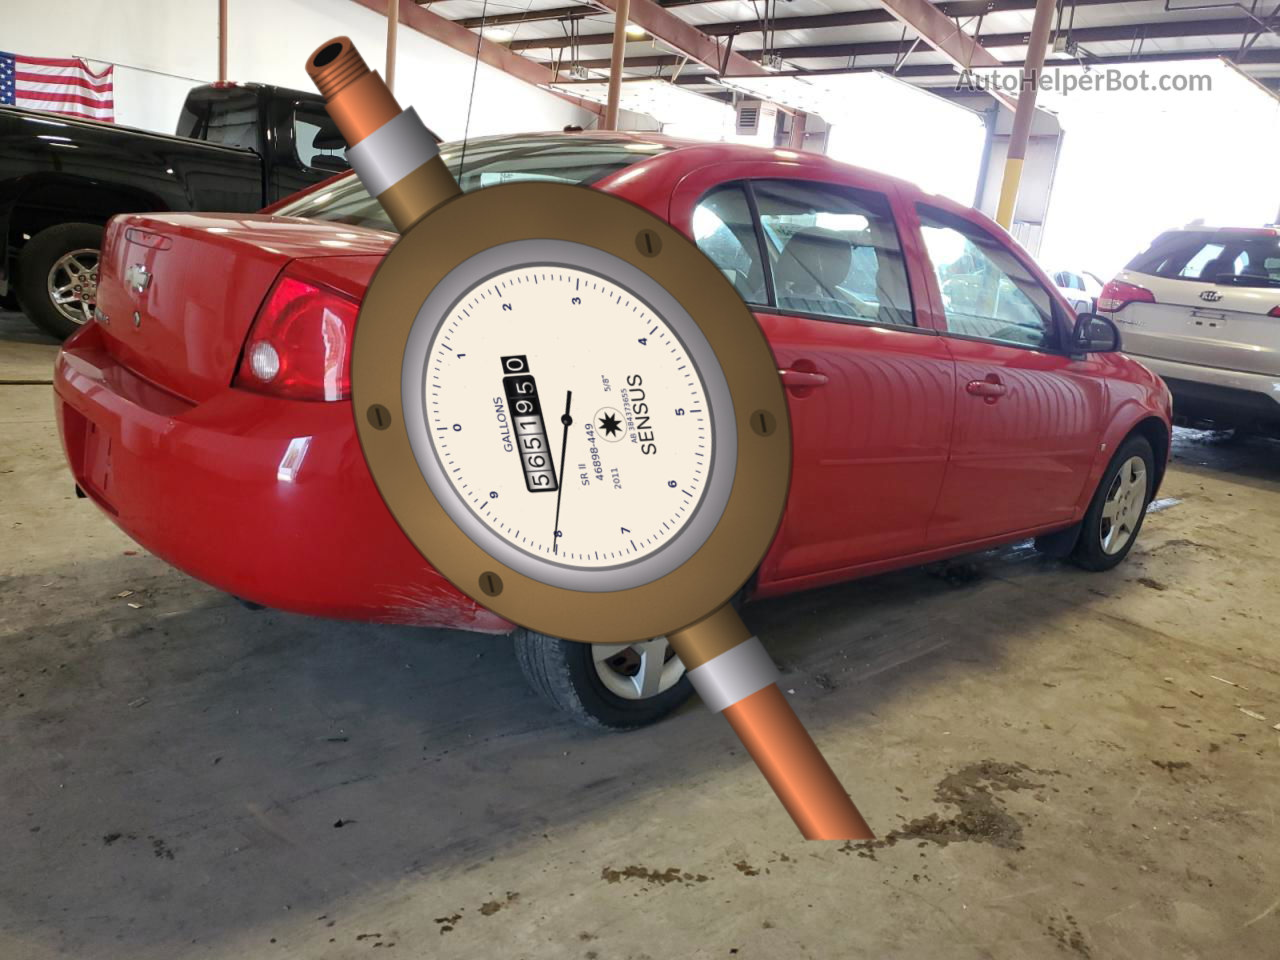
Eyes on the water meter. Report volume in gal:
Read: 5651948.0 gal
